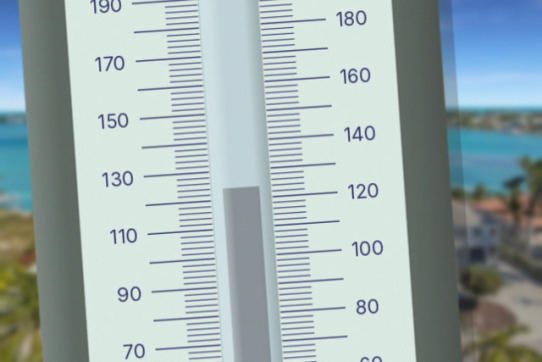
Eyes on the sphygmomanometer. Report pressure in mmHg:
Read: 124 mmHg
